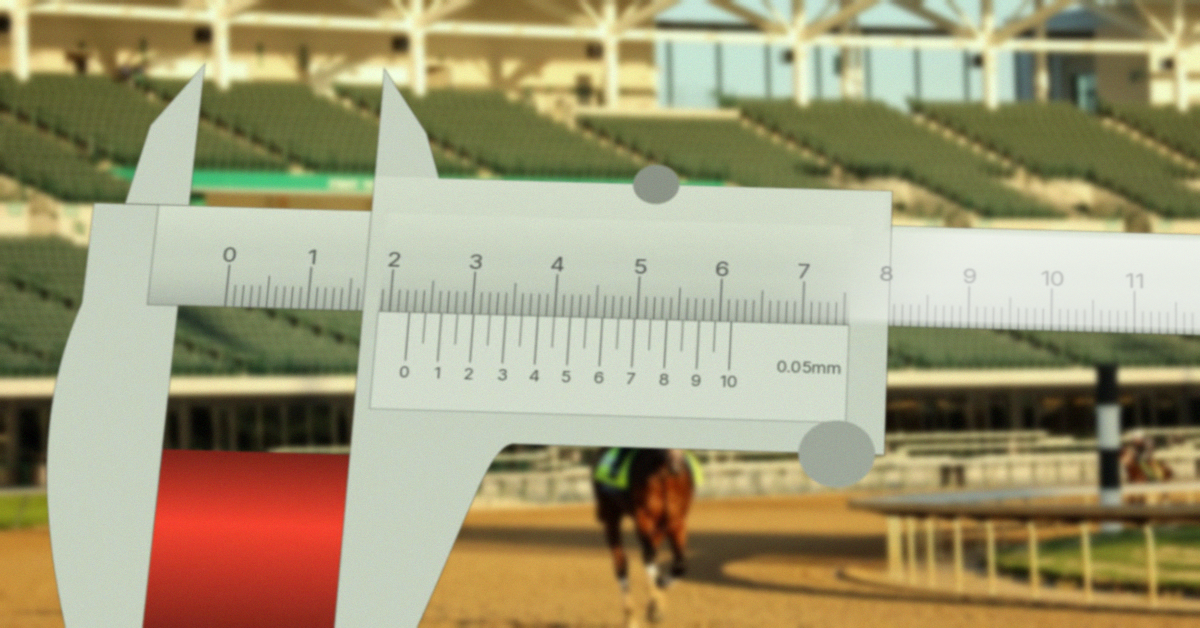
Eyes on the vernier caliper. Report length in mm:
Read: 22.4 mm
